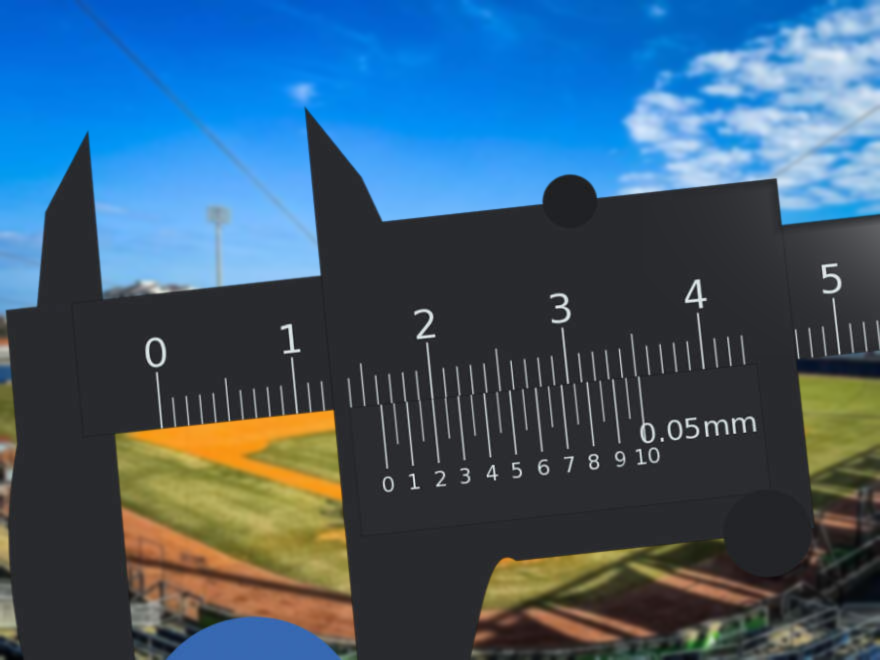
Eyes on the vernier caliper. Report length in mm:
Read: 16.2 mm
